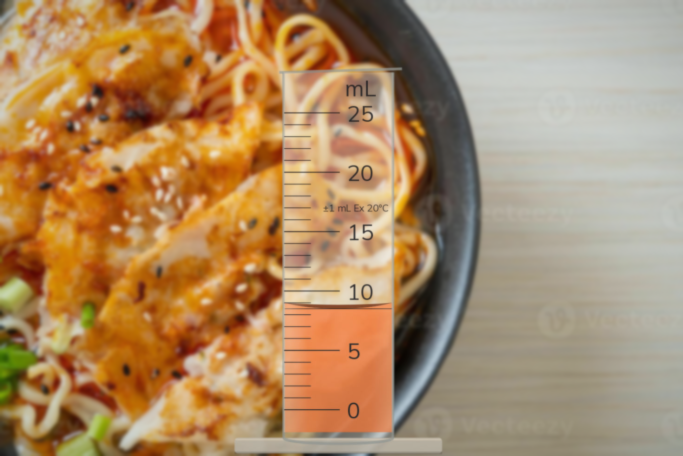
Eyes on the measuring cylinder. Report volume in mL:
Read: 8.5 mL
